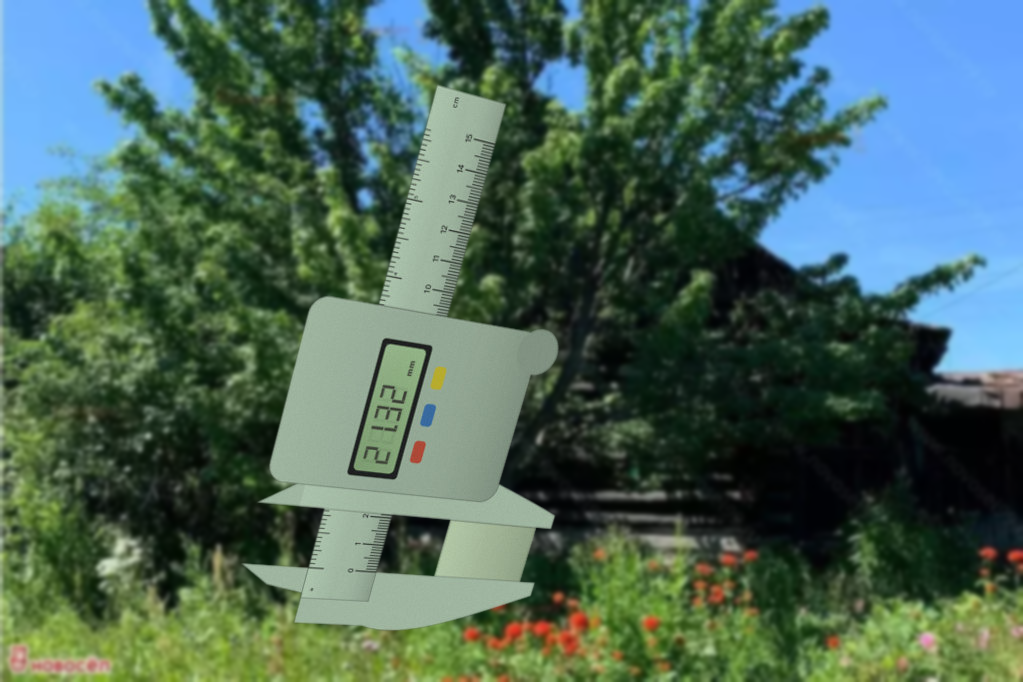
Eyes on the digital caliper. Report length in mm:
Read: 21.32 mm
